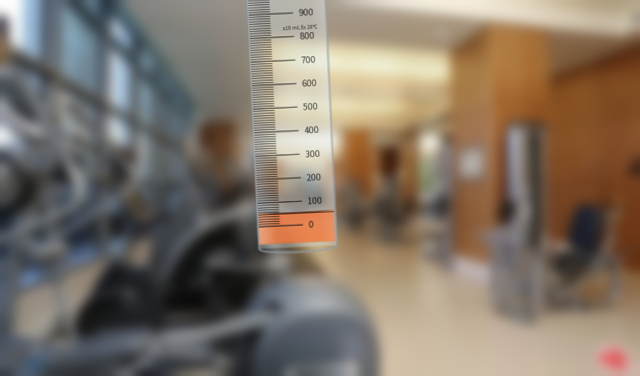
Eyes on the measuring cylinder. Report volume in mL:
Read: 50 mL
